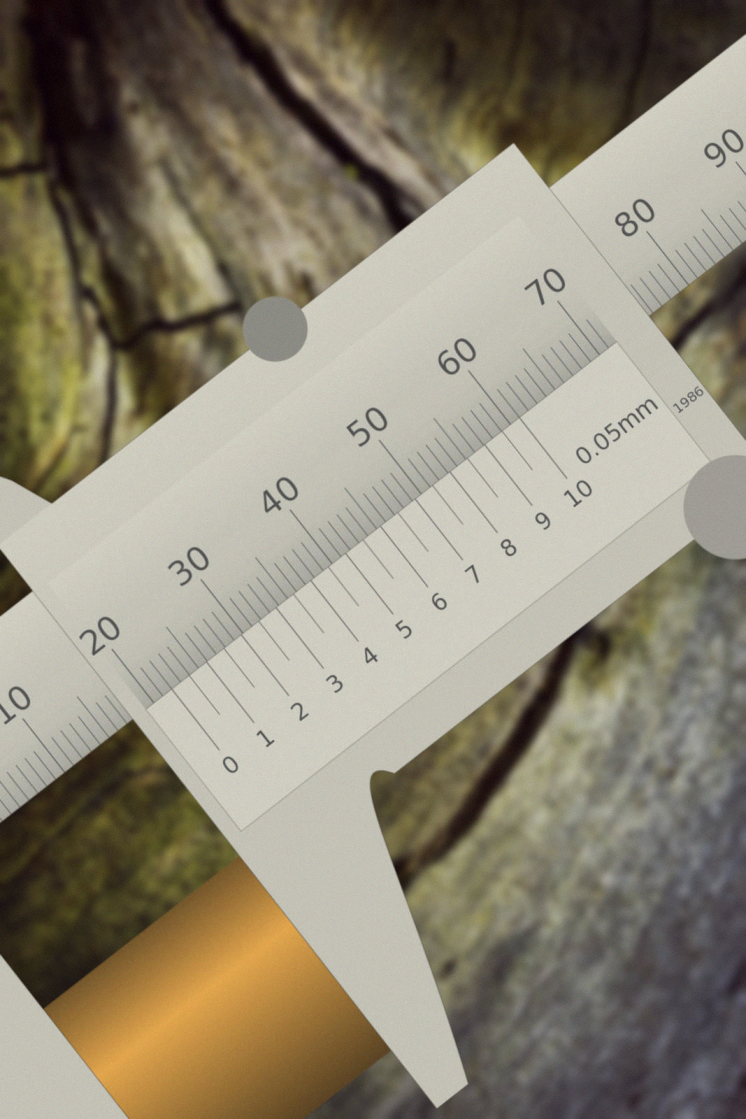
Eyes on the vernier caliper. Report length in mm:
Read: 22.0 mm
